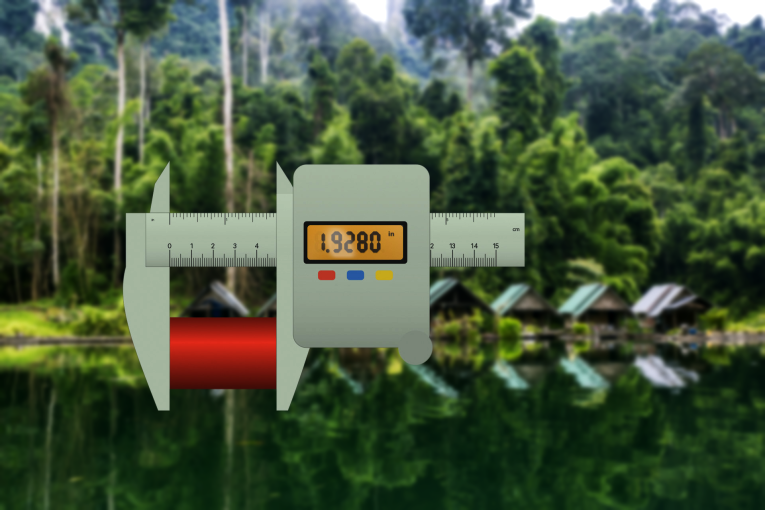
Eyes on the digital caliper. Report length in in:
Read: 1.9280 in
